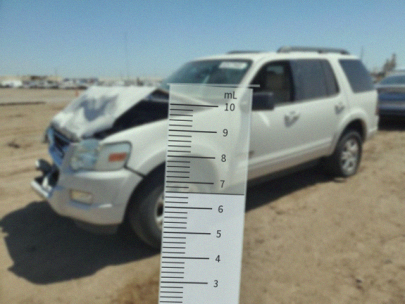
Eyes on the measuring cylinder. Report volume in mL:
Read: 6.6 mL
